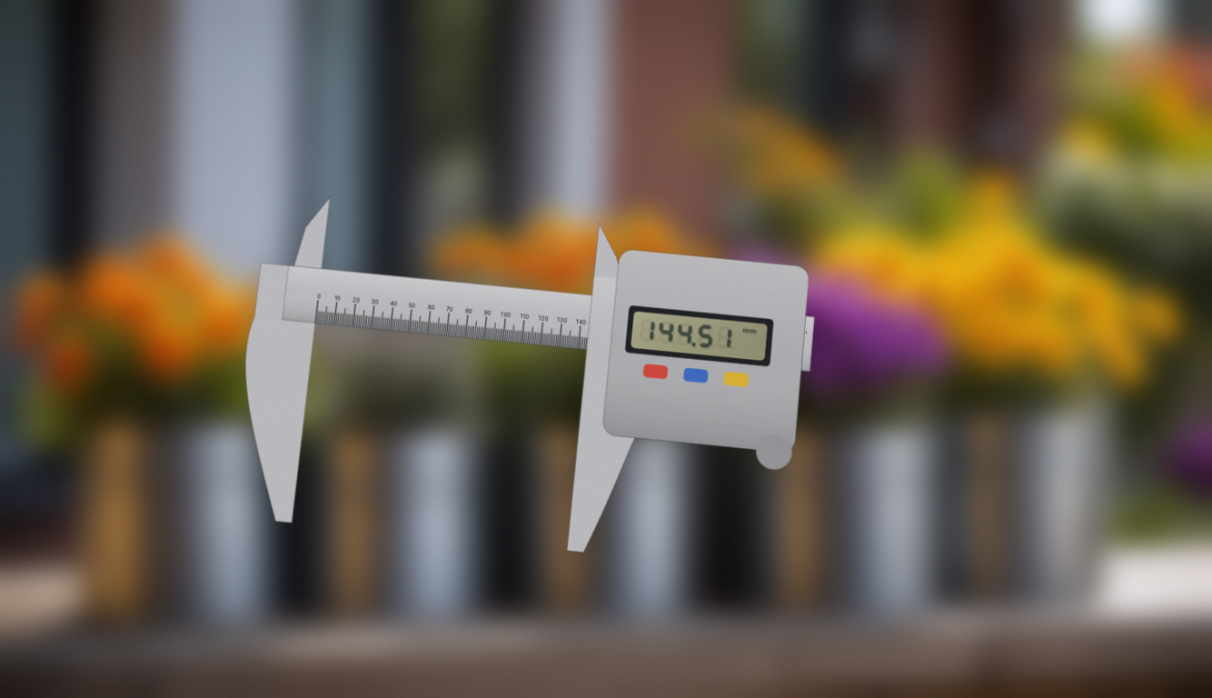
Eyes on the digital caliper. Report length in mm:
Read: 144.51 mm
